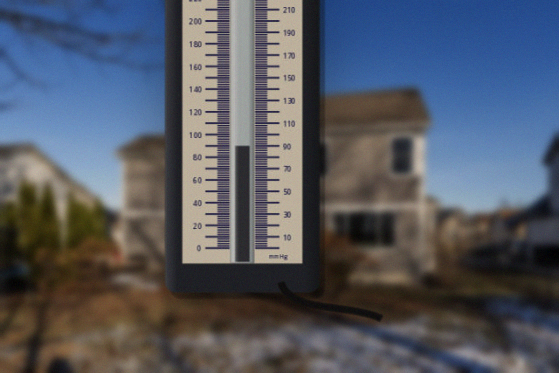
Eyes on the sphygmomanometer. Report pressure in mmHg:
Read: 90 mmHg
